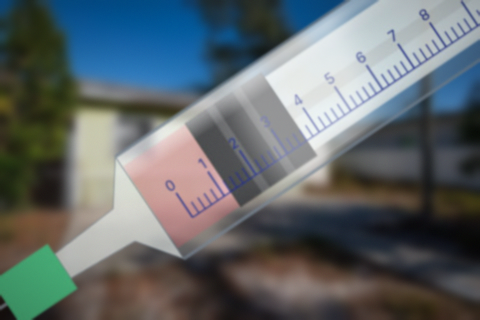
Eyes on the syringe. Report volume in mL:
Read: 1.2 mL
